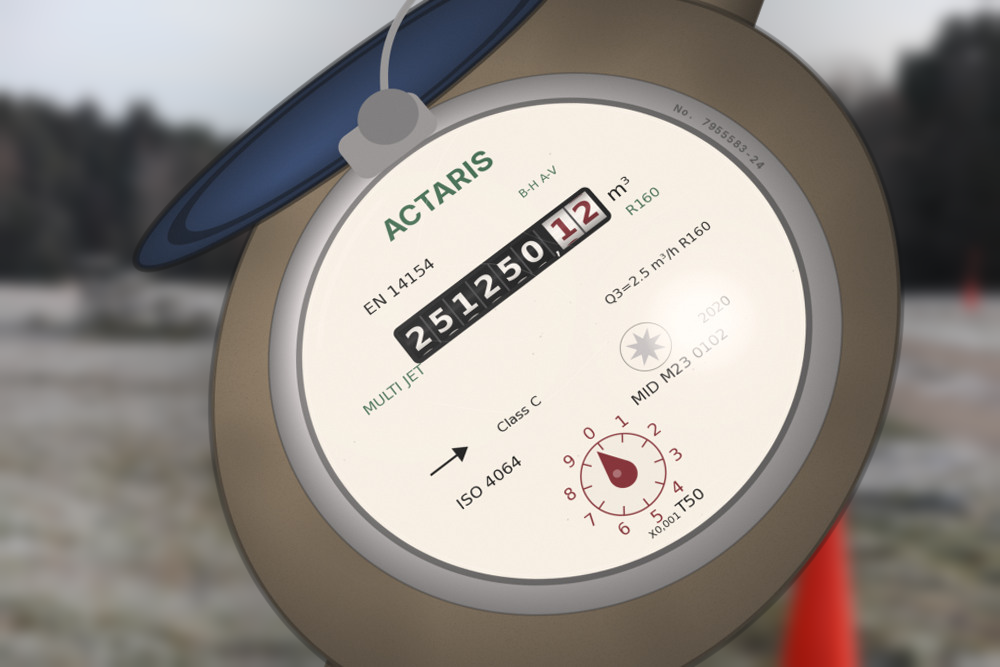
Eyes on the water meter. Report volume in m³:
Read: 251250.119 m³
